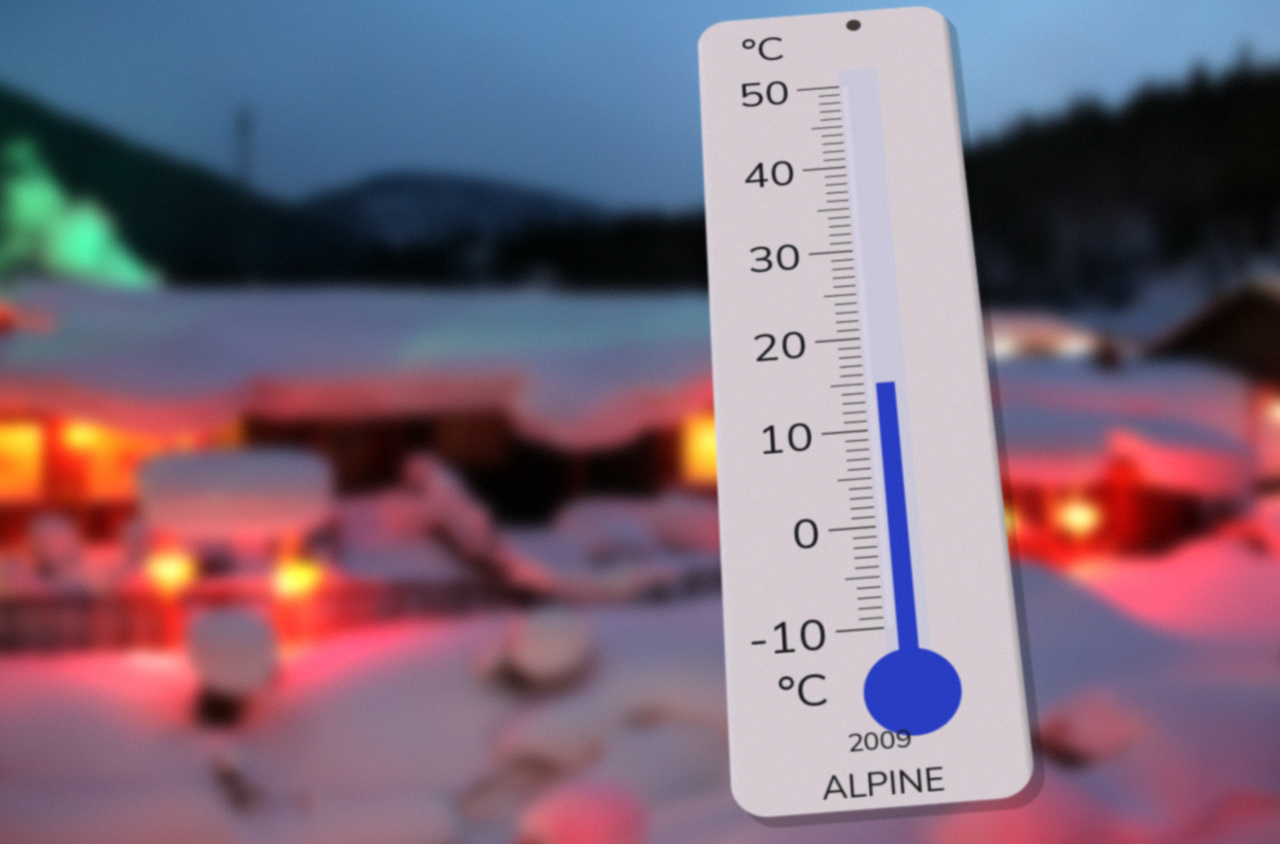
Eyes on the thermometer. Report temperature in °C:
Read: 15 °C
